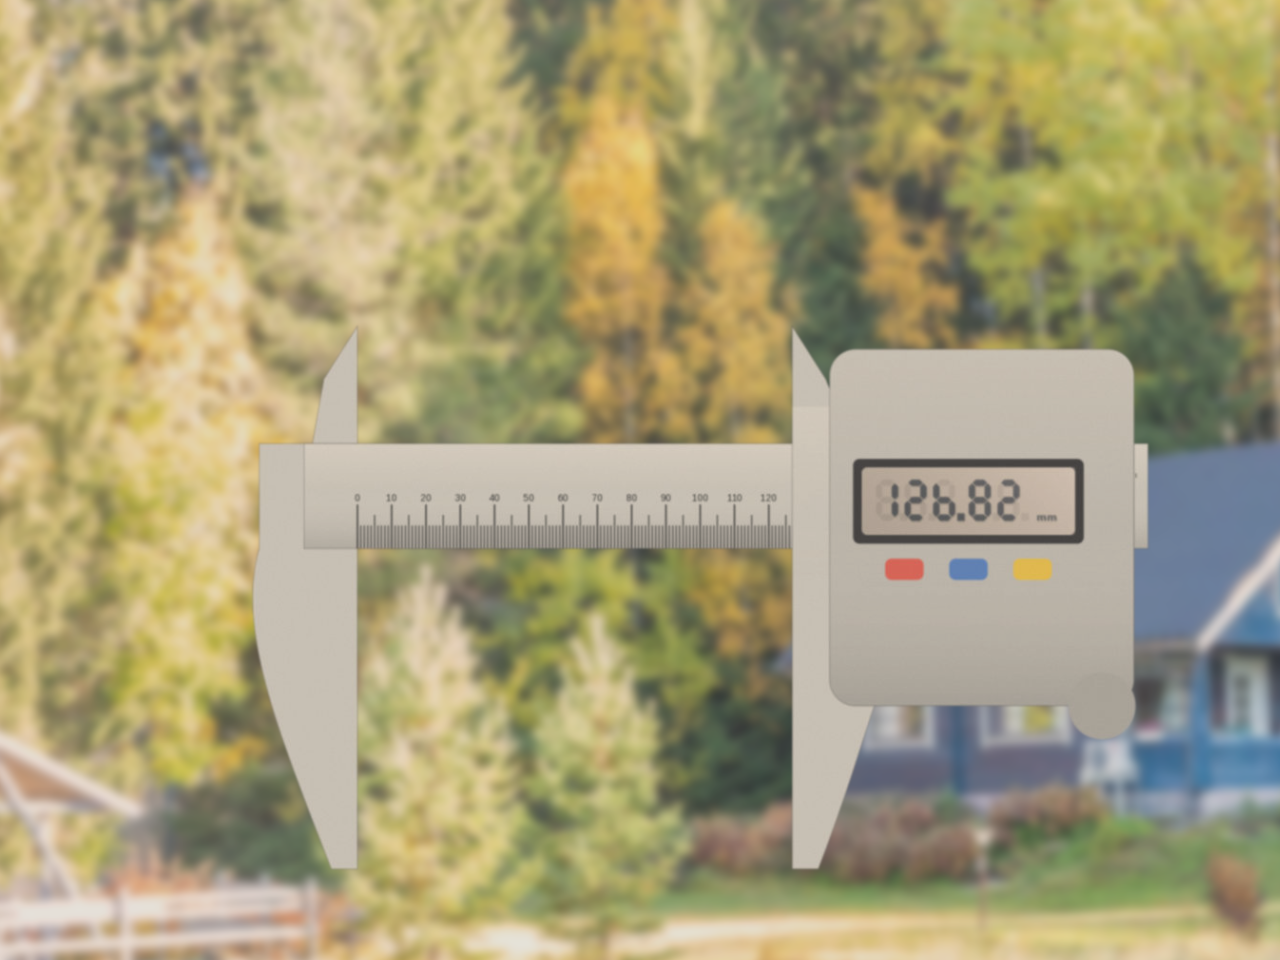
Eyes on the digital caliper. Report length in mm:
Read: 126.82 mm
